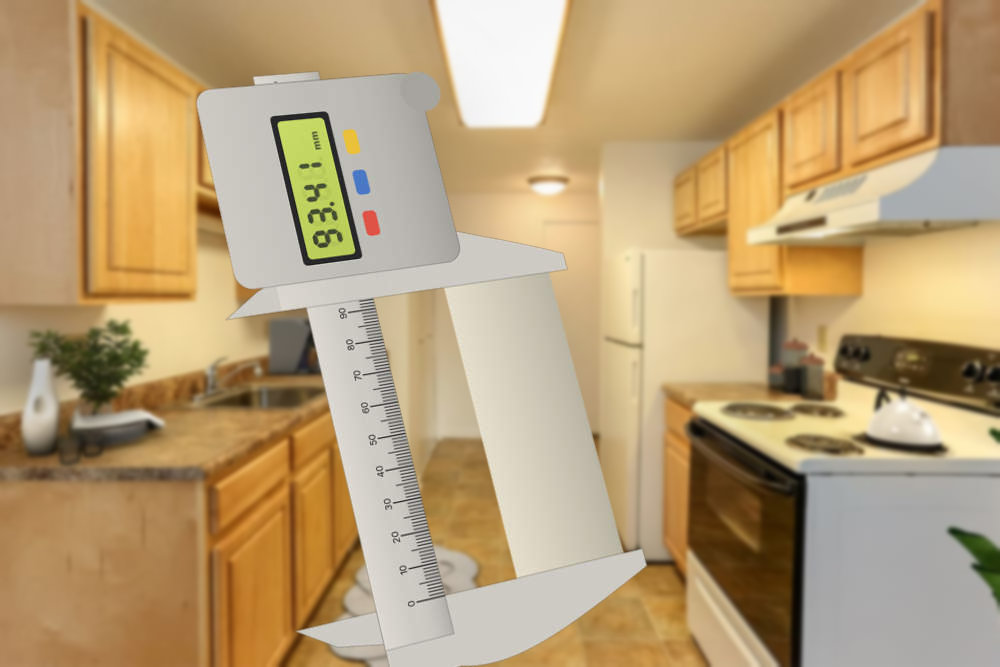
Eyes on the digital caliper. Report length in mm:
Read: 93.41 mm
